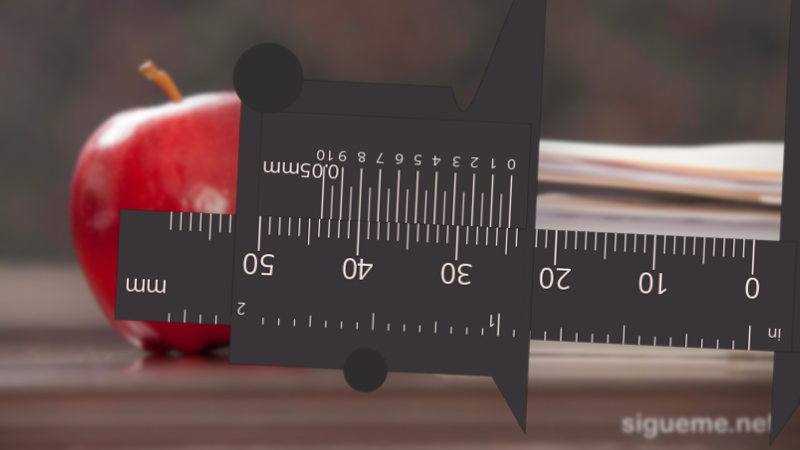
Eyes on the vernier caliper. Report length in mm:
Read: 24.8 mm
